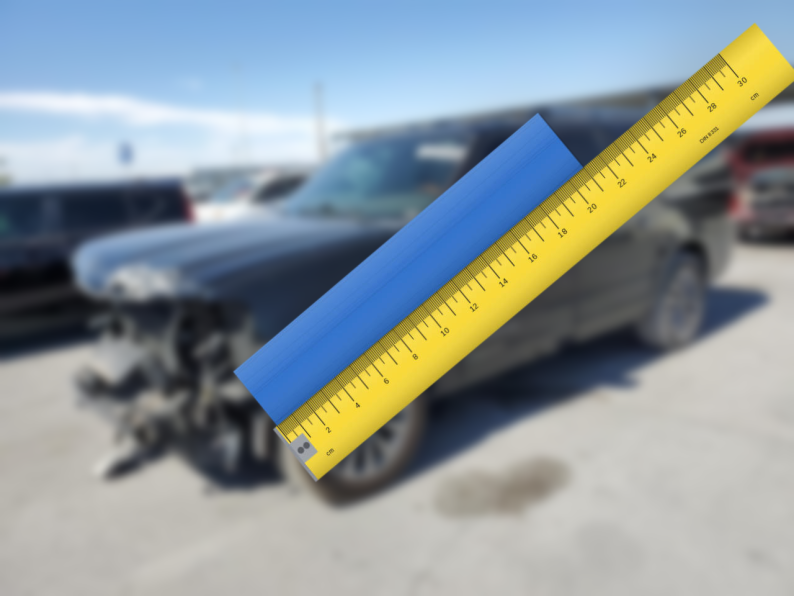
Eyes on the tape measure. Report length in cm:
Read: 21 cm
